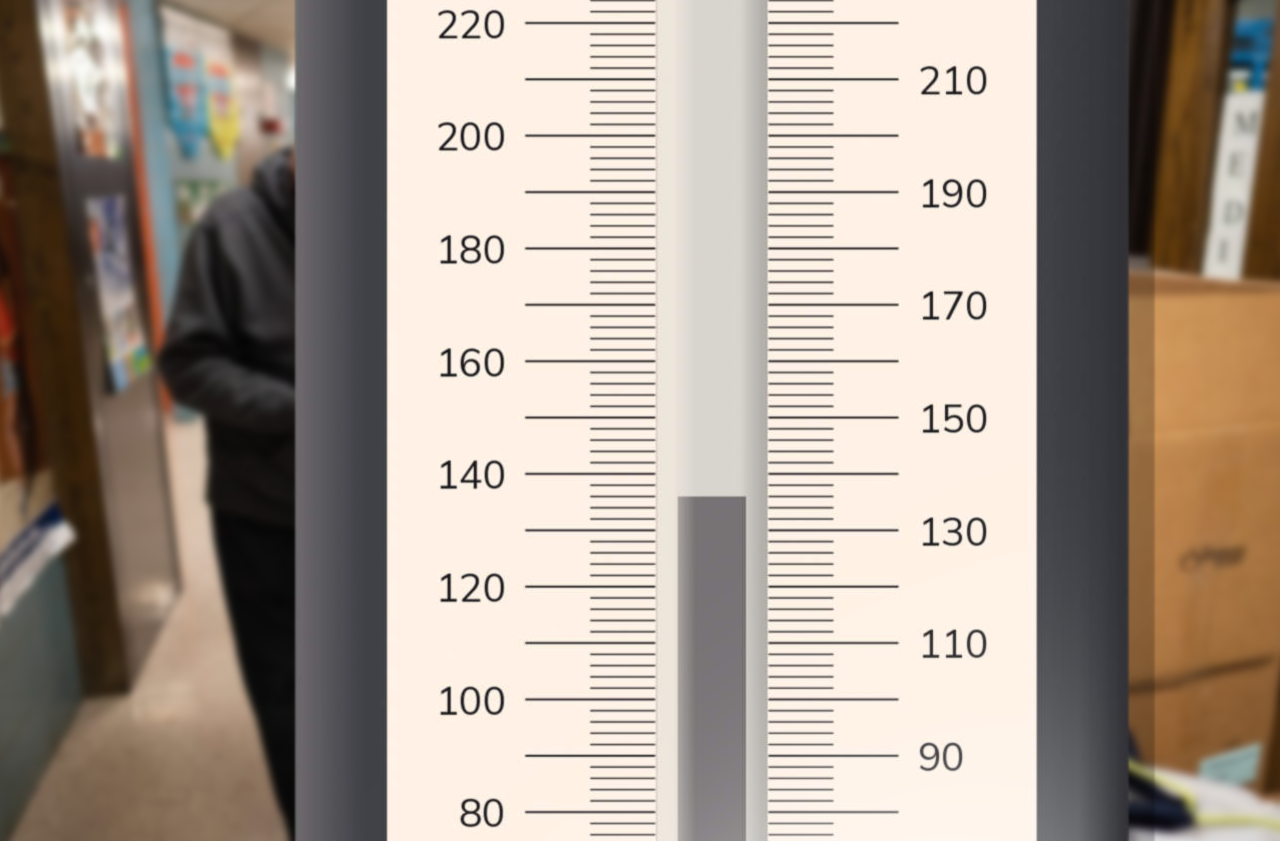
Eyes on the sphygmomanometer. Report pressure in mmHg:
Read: 136 mmHg
